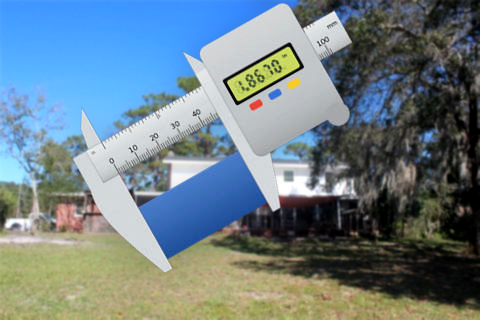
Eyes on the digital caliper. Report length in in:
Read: 1.8670 in
